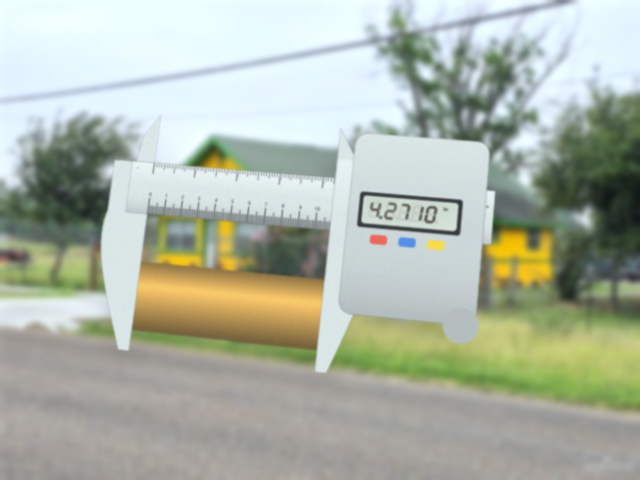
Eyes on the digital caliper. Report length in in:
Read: 4.2710 in
